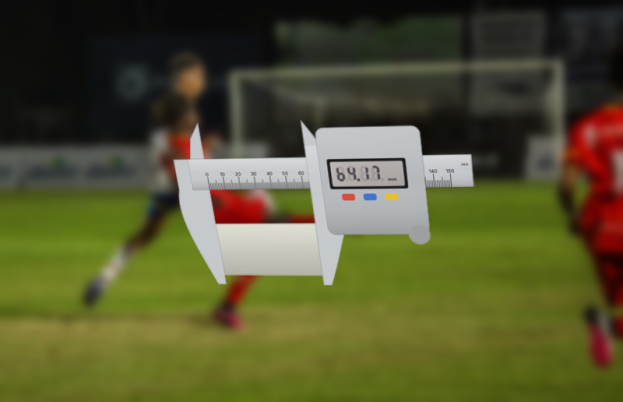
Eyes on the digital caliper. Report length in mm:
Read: 64.17 mm
